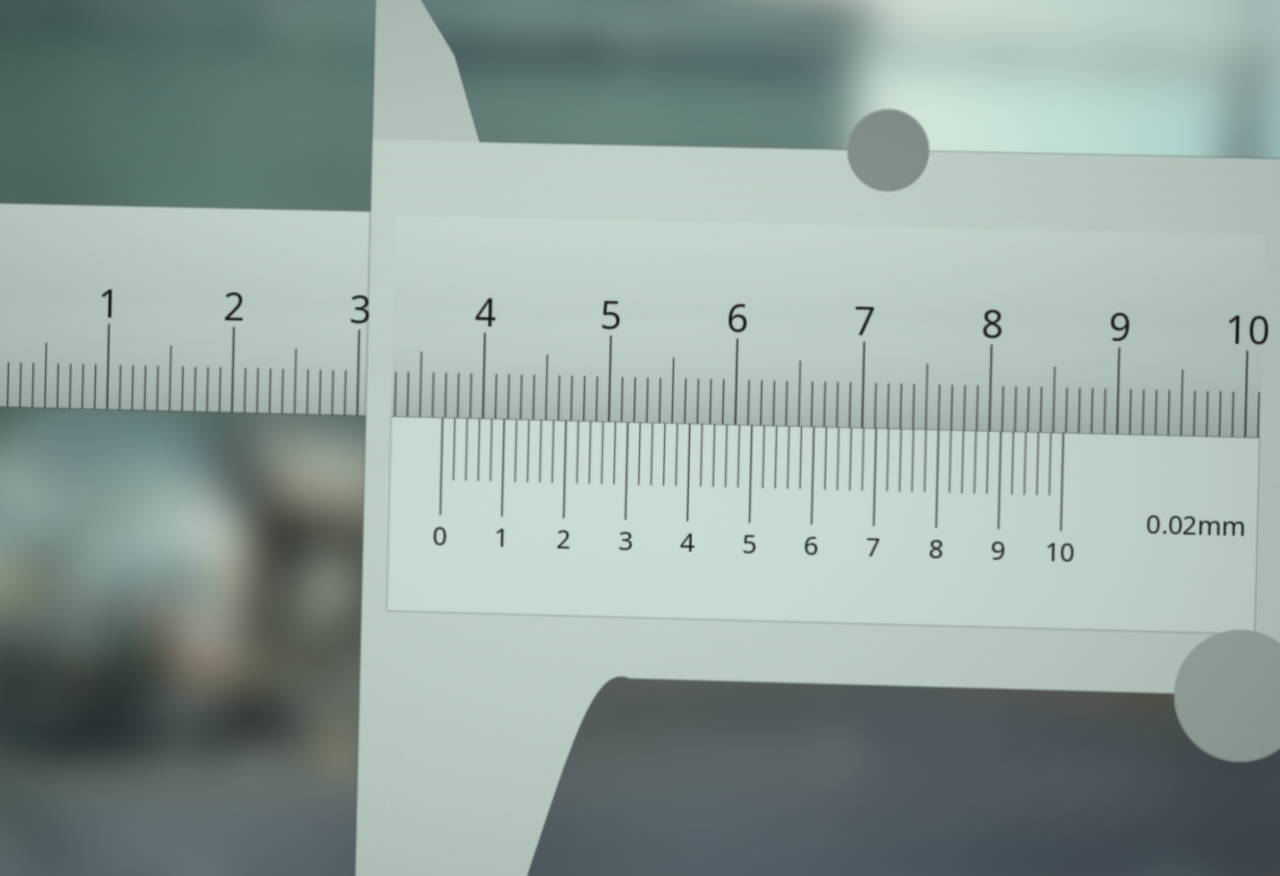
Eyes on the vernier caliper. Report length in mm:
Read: 36.8 mm
